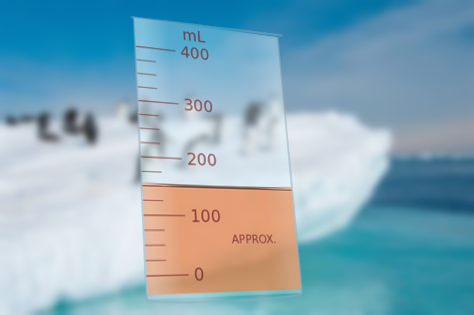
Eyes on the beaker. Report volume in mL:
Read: 150 mL
